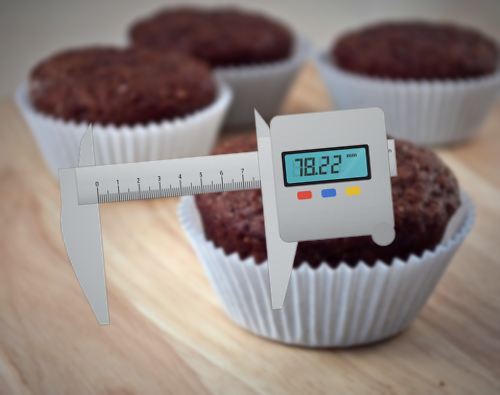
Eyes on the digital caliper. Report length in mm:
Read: 78.22 mm
